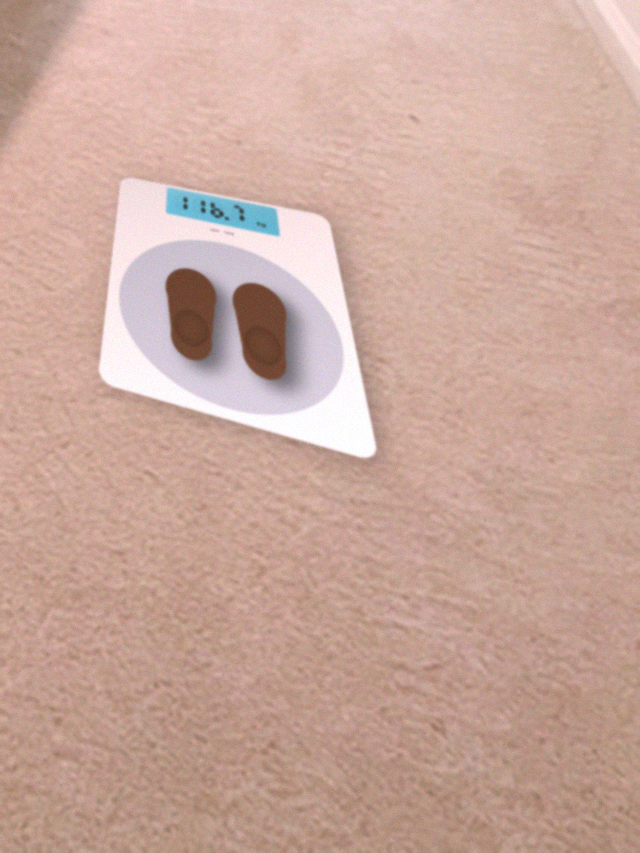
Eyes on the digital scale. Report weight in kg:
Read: 116.7 kg
